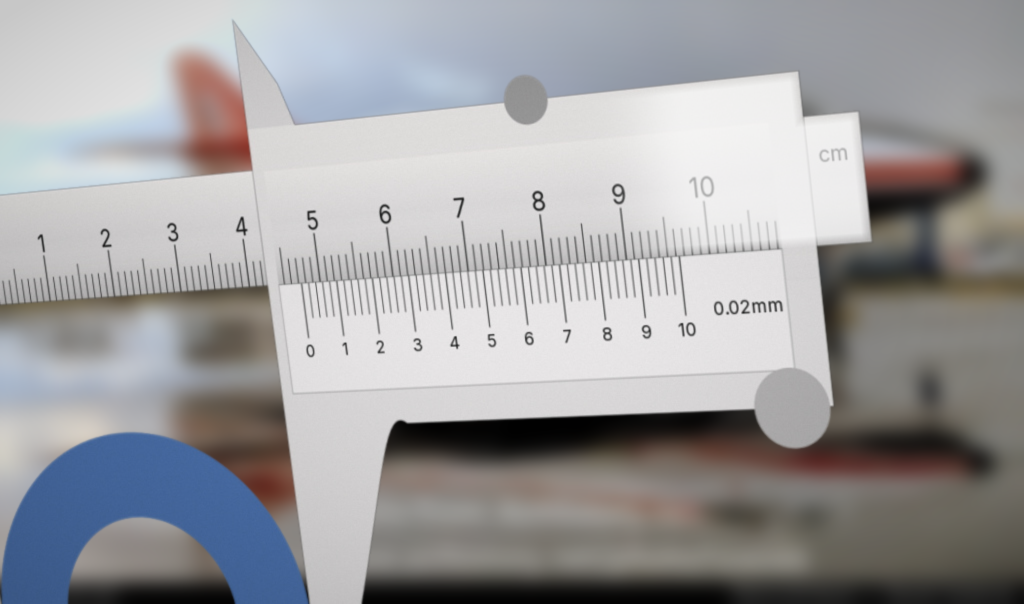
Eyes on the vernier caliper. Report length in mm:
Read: 47.4 mm
